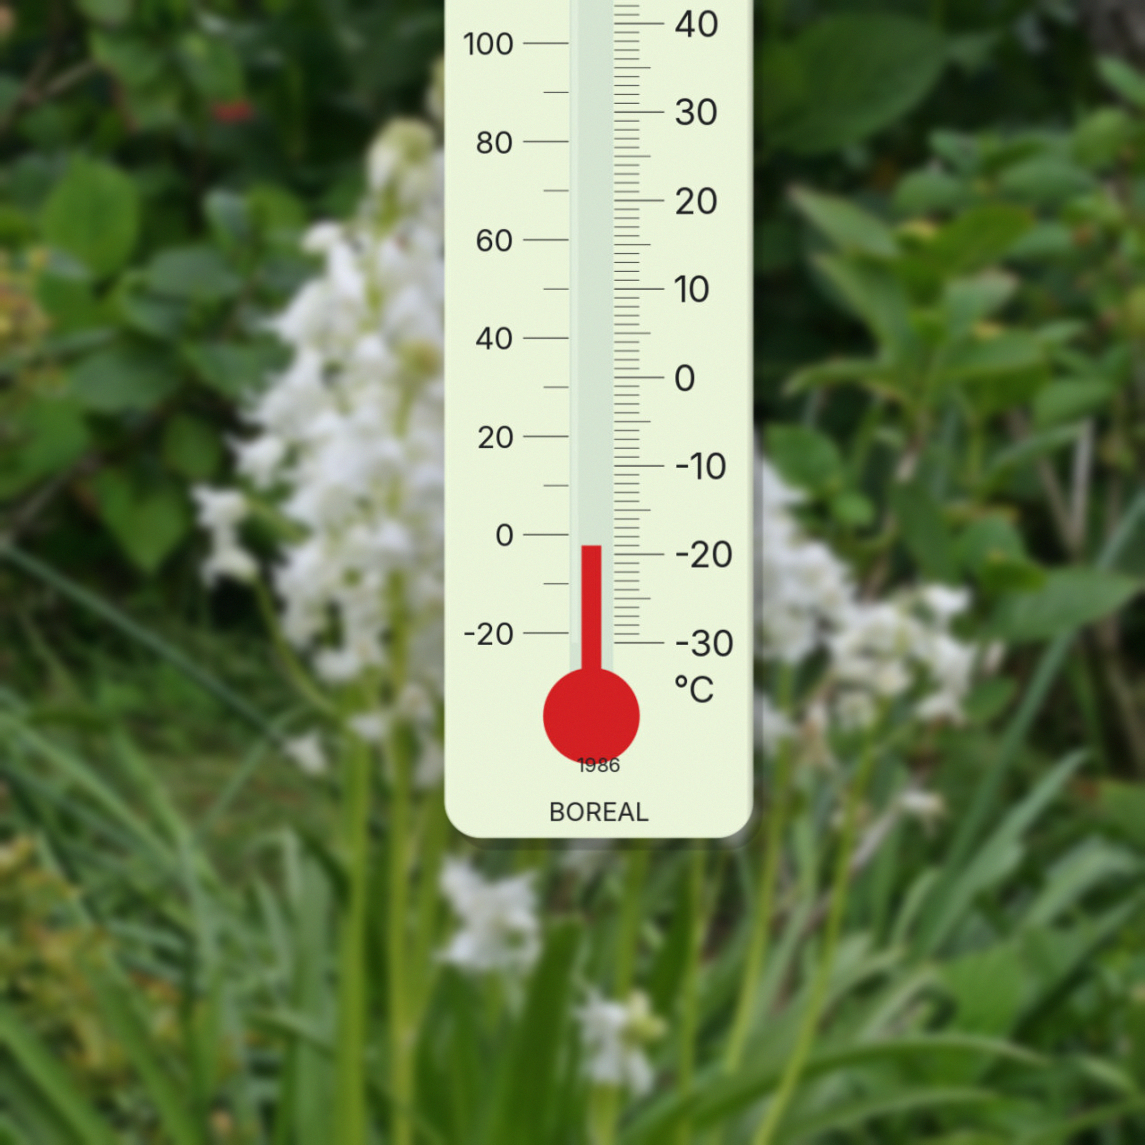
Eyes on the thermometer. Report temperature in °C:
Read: -19 °C
